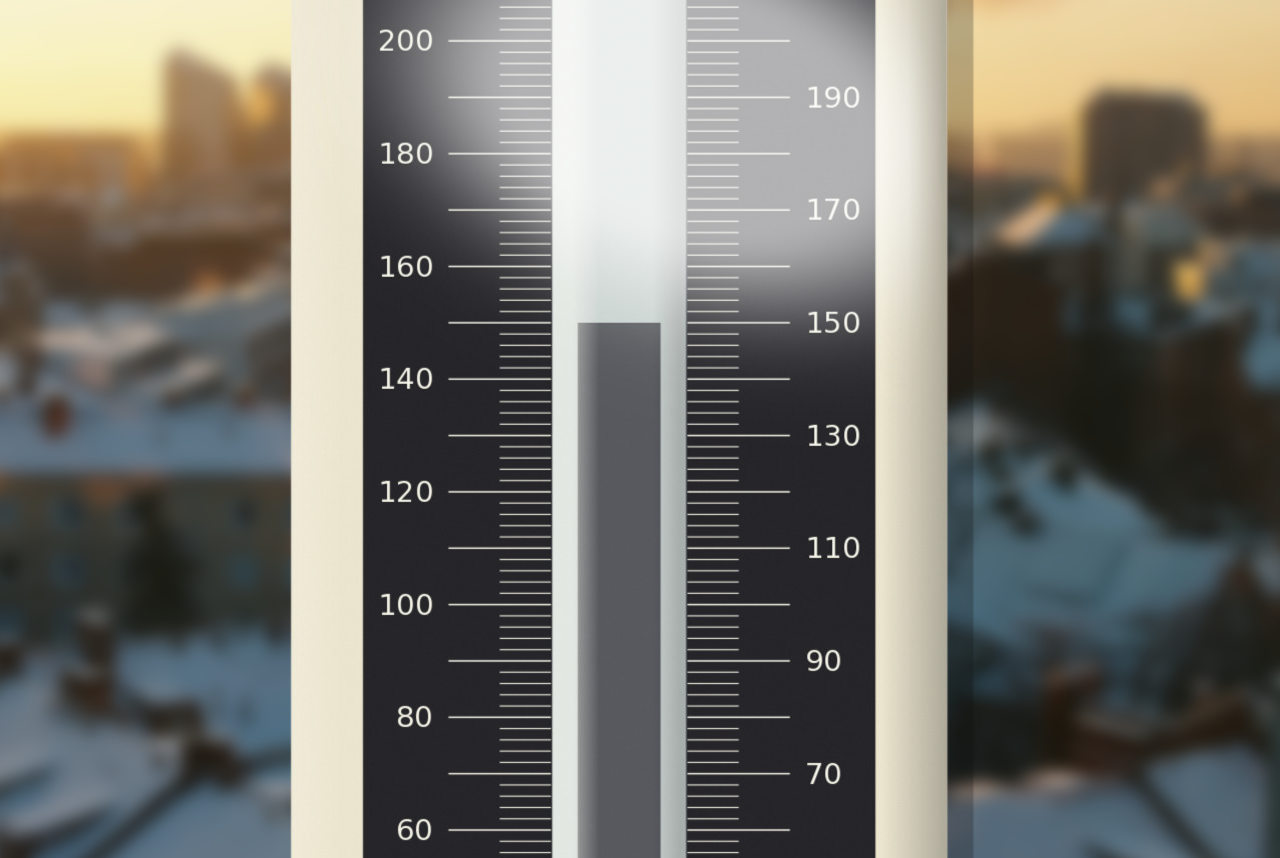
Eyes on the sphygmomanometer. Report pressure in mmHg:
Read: 150 mmHg
